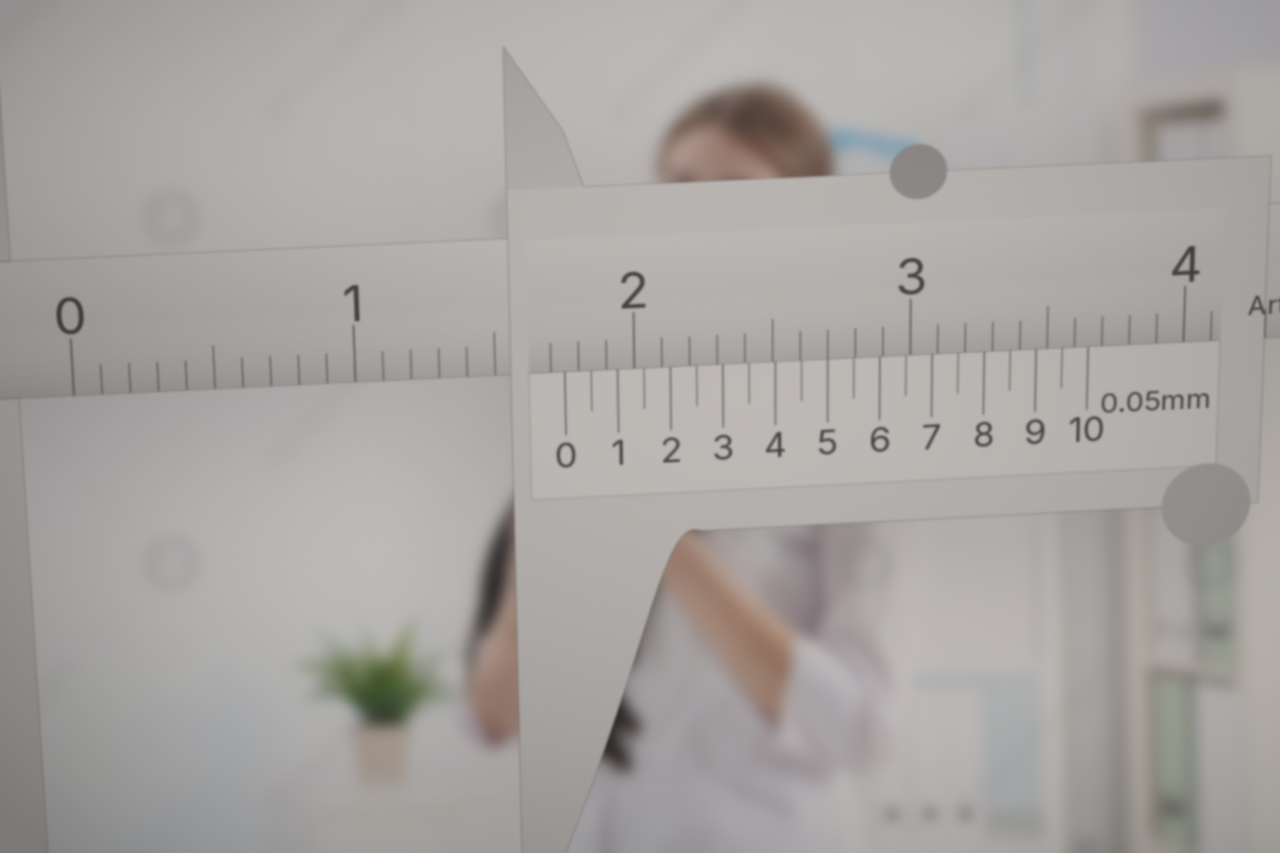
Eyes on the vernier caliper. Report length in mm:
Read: 17.5 mm
